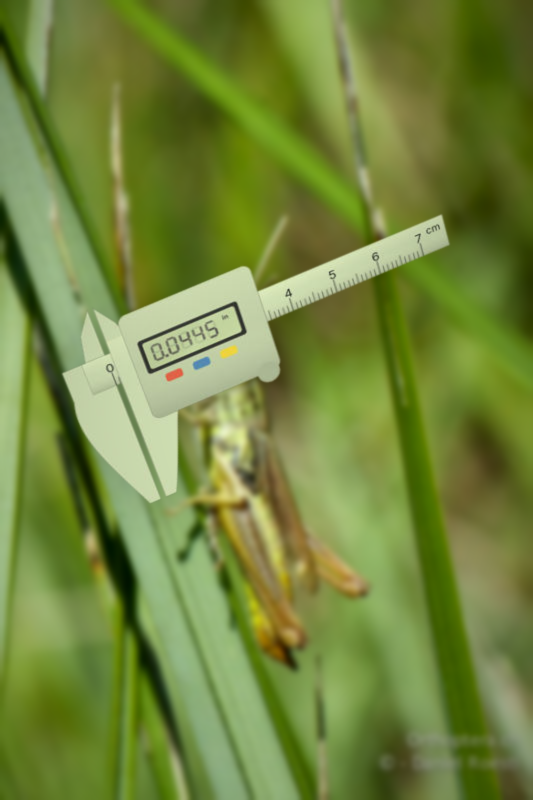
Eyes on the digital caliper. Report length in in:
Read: 0.0445 in
